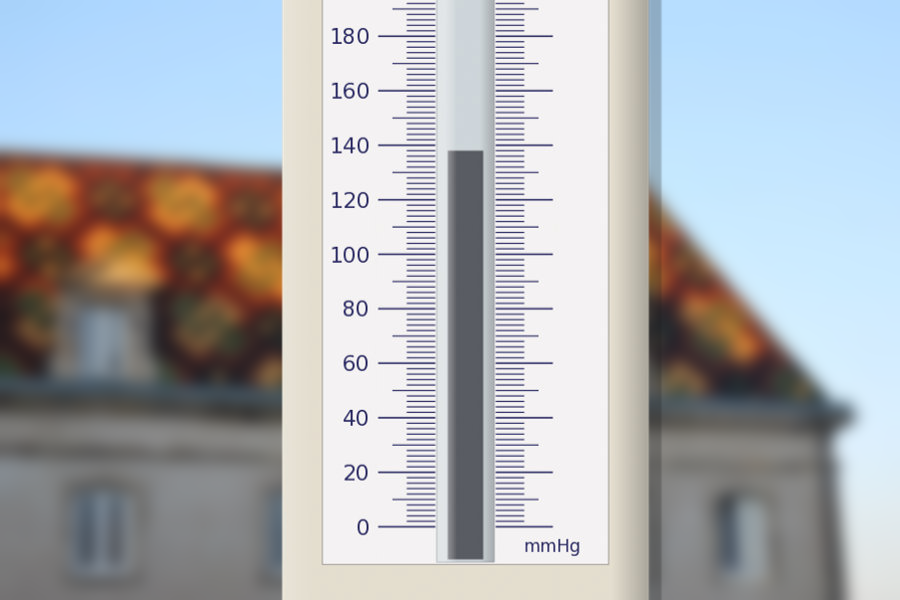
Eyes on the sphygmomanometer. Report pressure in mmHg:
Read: 138 mmHg
